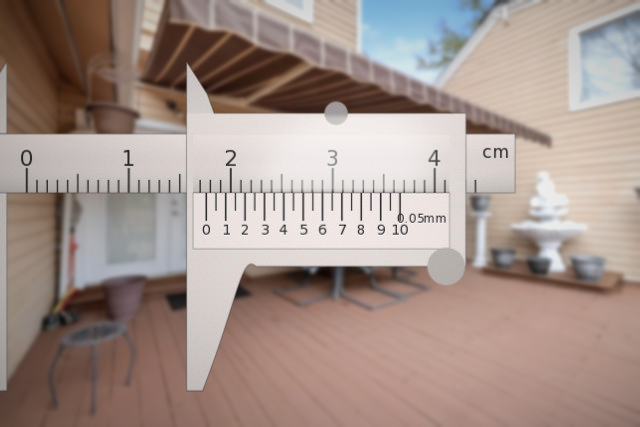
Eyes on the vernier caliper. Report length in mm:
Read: 17.6 mm
